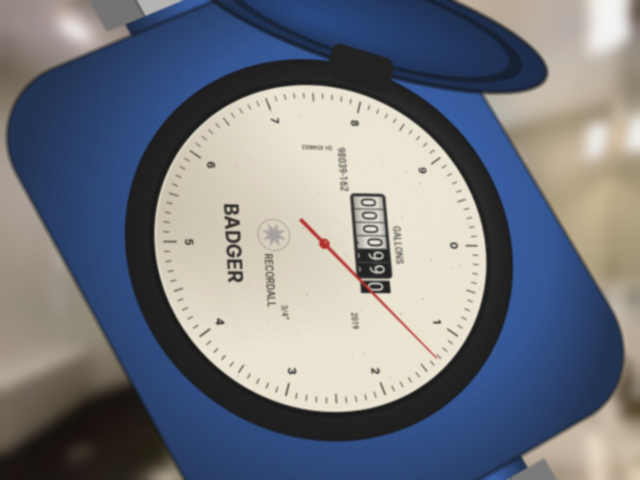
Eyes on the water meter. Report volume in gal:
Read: 991.3 gal
